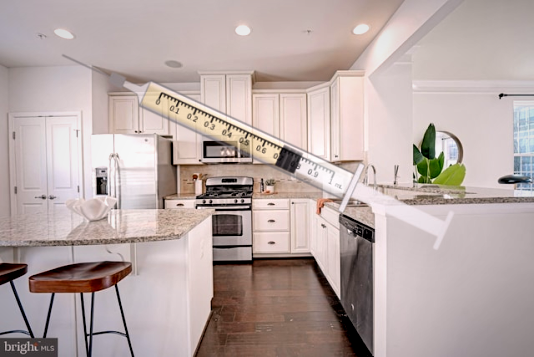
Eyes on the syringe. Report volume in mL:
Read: 0.7 mL
